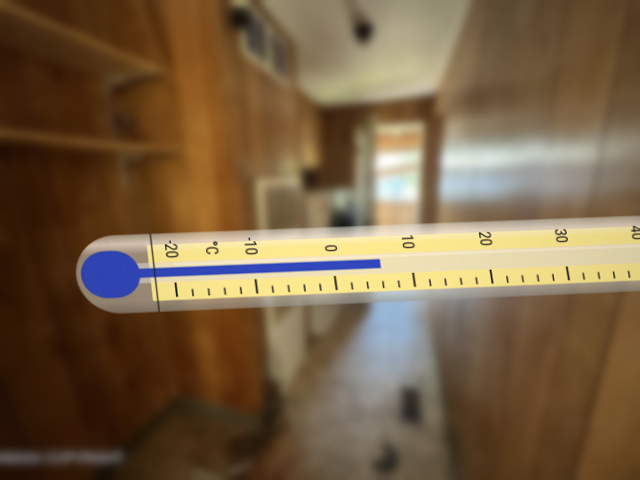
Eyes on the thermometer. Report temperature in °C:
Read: 6 °C
